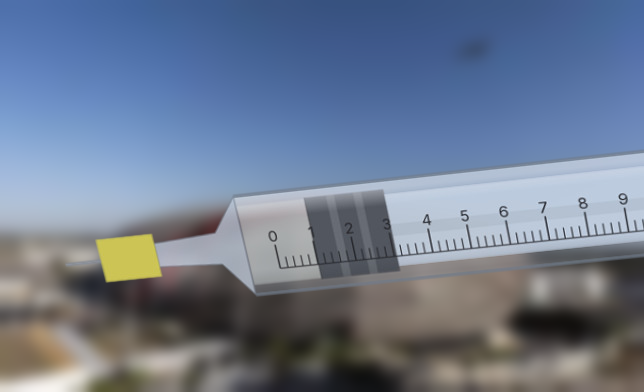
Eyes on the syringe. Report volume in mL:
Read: 1 mL
